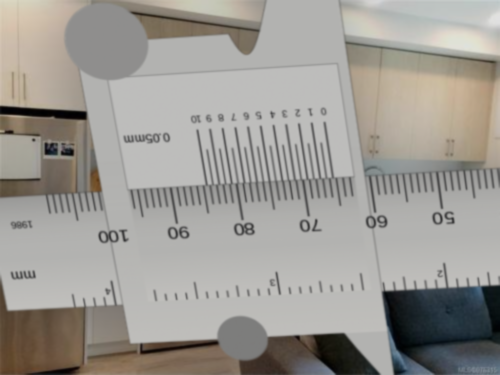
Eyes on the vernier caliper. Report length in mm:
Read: 65.5 mm
